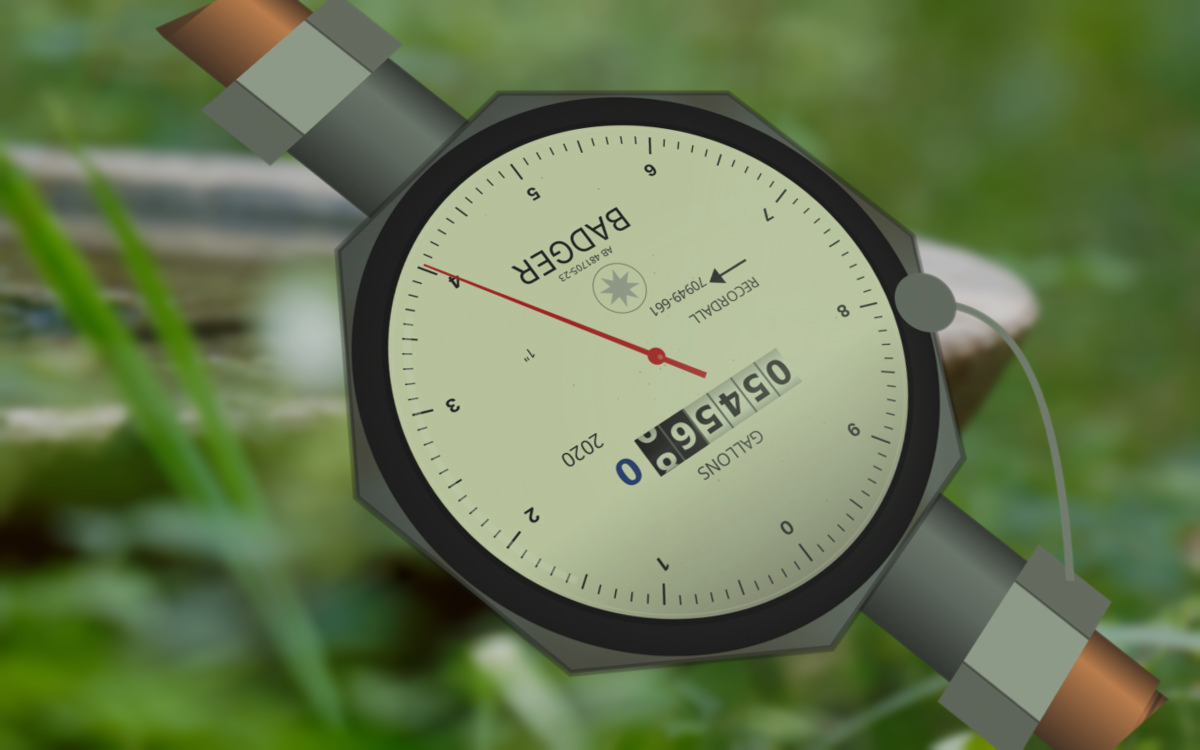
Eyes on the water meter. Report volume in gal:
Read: 545684.0 gal
